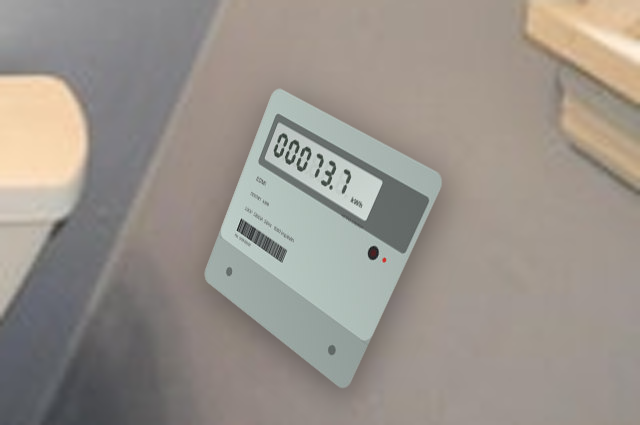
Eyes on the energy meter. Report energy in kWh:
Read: 73.7 kWh
